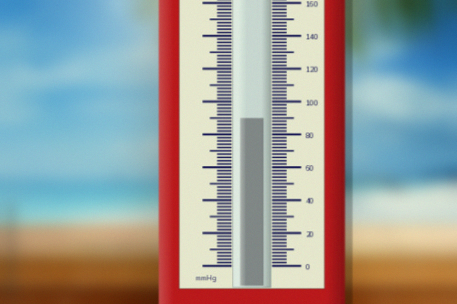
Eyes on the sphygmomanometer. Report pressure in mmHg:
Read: 90 mmHg
